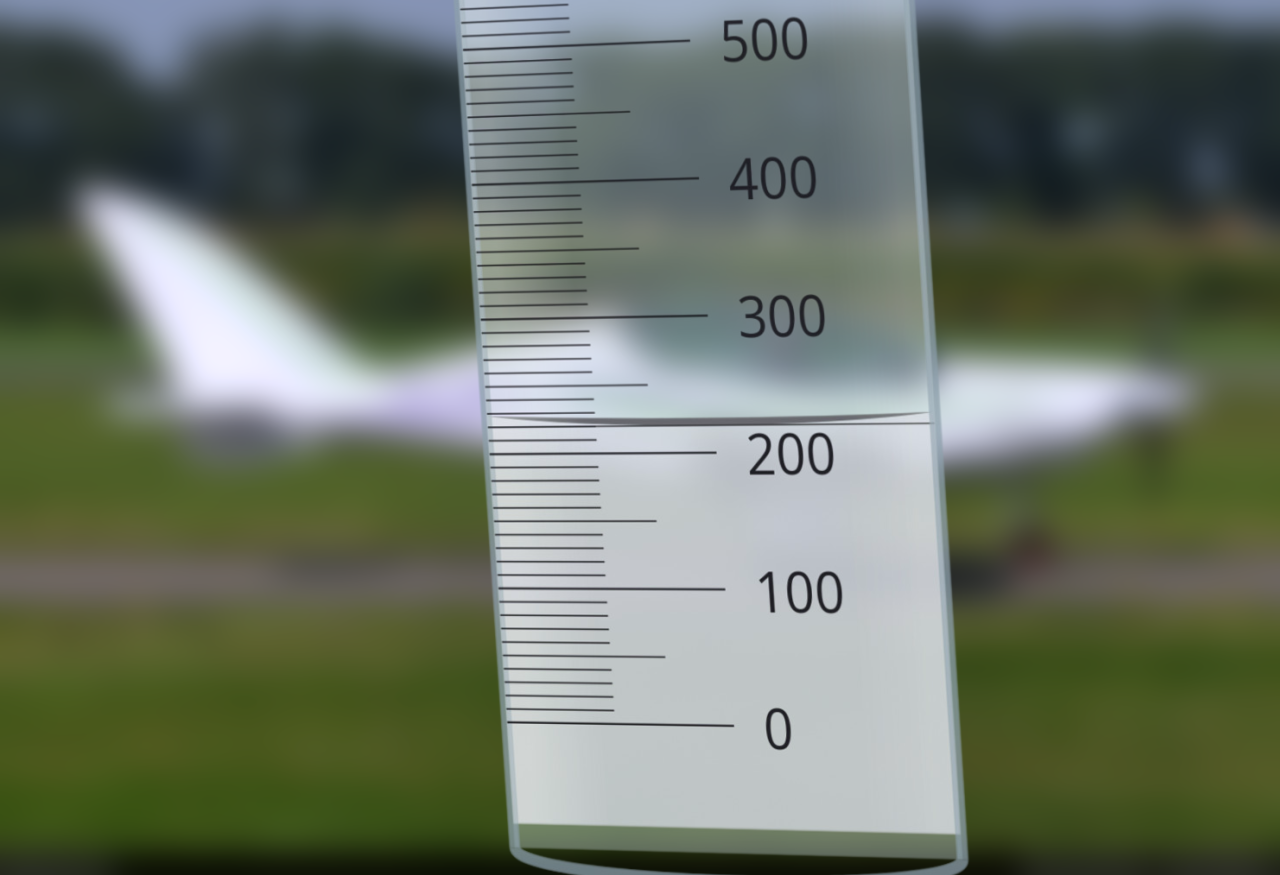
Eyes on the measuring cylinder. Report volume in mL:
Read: 220 mL
